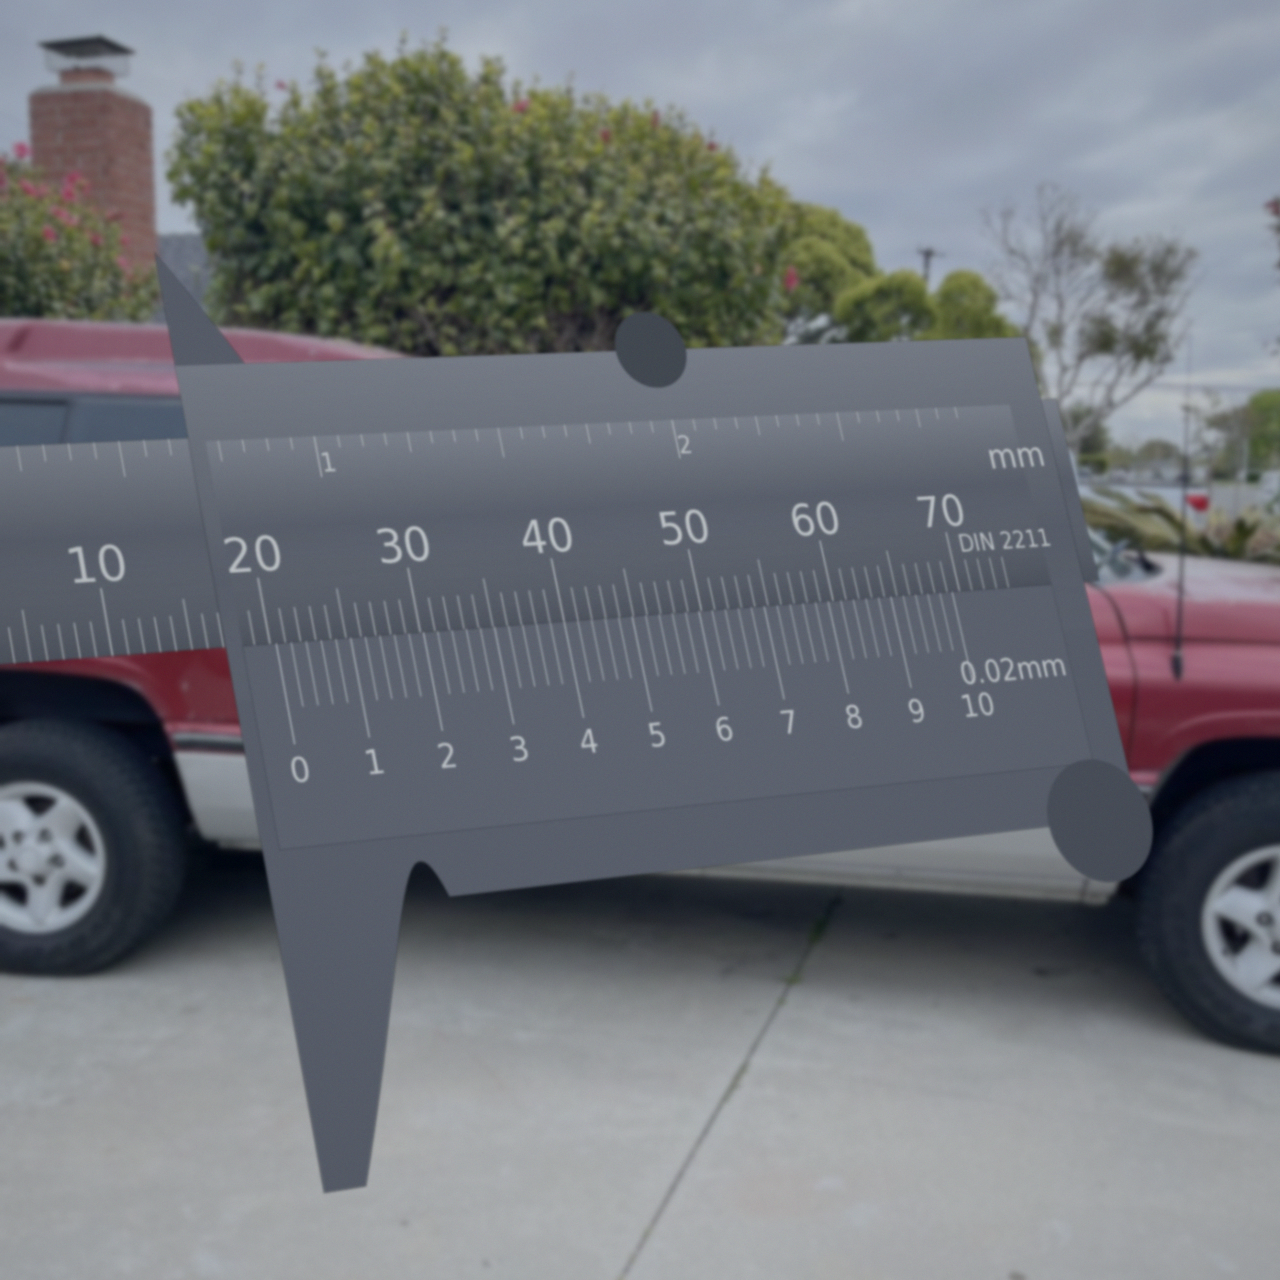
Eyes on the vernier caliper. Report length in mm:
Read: 20.4 mm
